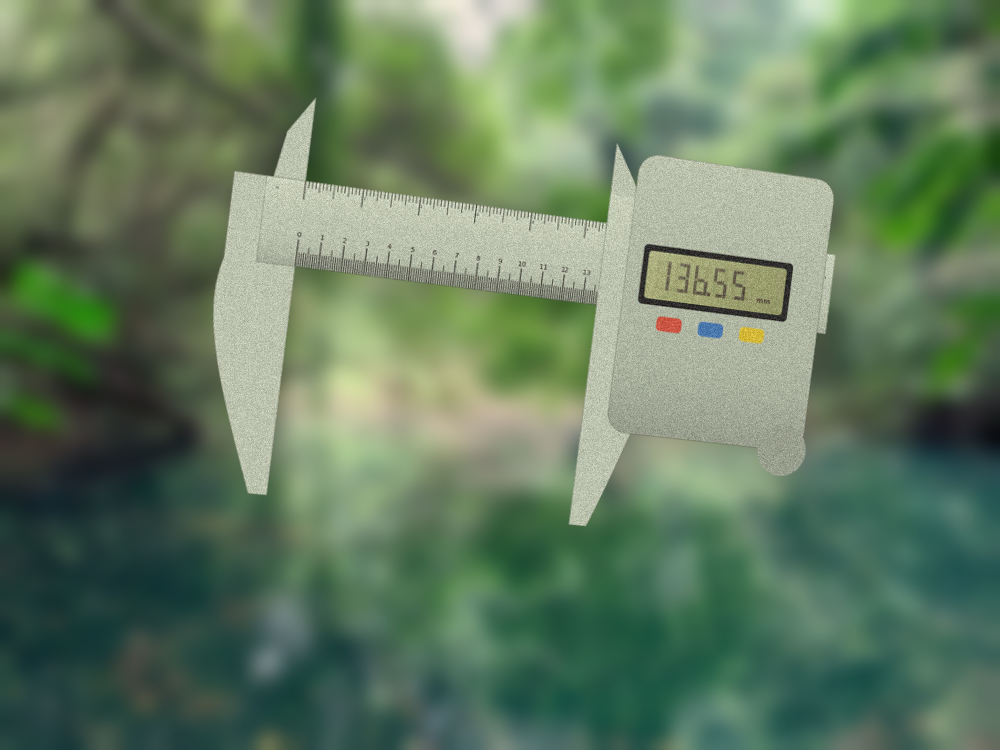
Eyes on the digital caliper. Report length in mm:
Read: 136.55 mm
